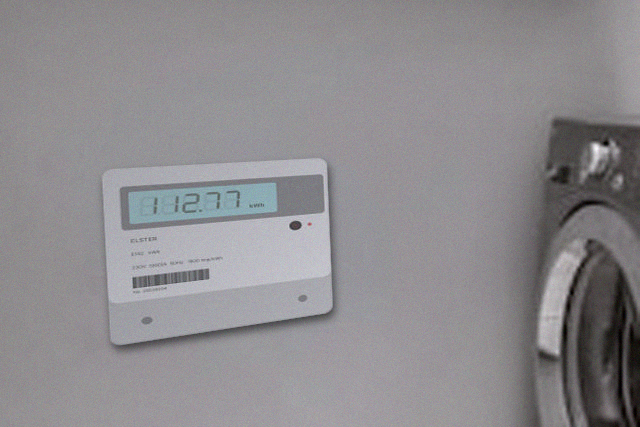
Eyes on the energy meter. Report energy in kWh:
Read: 112.77 kWh
